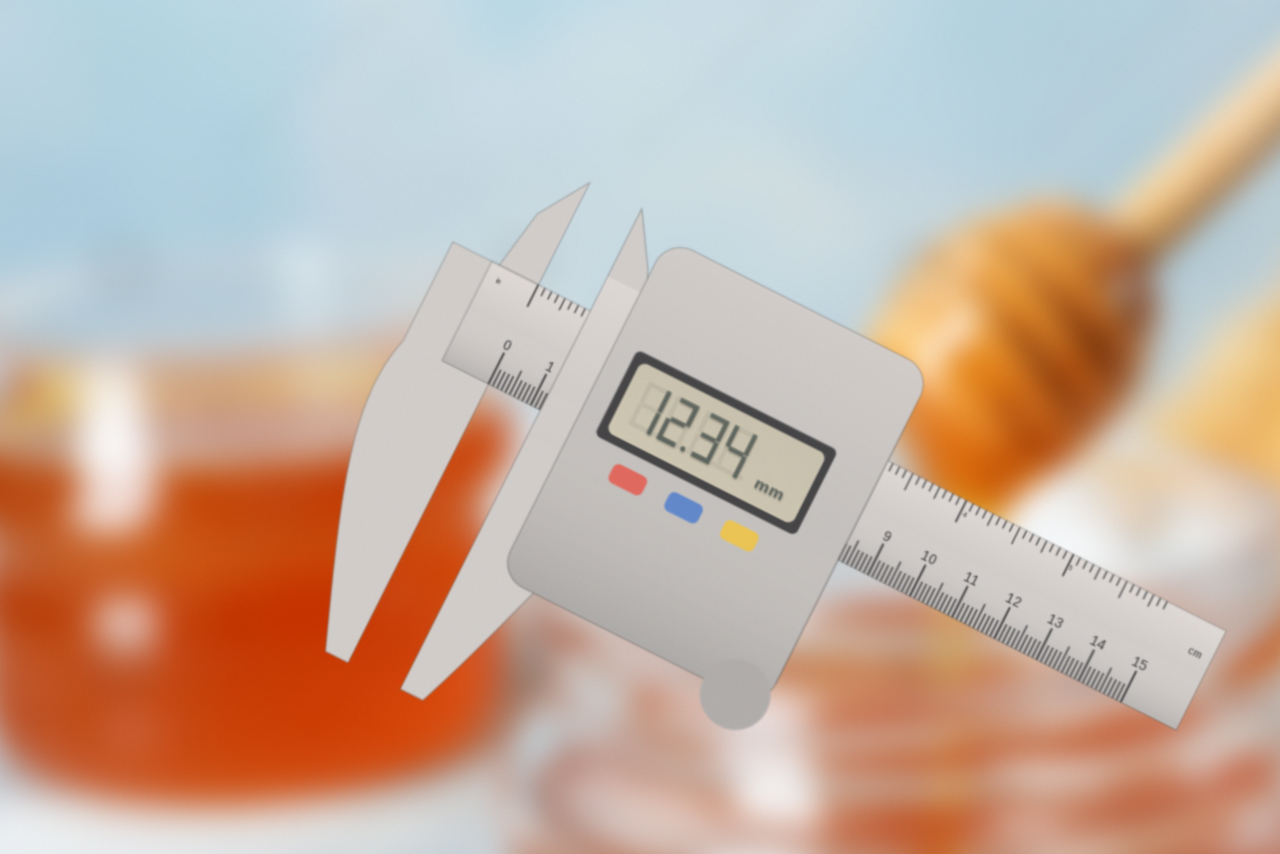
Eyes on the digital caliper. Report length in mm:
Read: 12.34 mm
